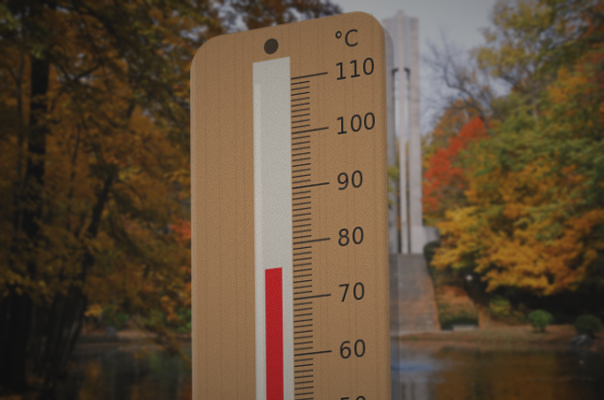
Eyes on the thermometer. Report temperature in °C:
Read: 76 °C
